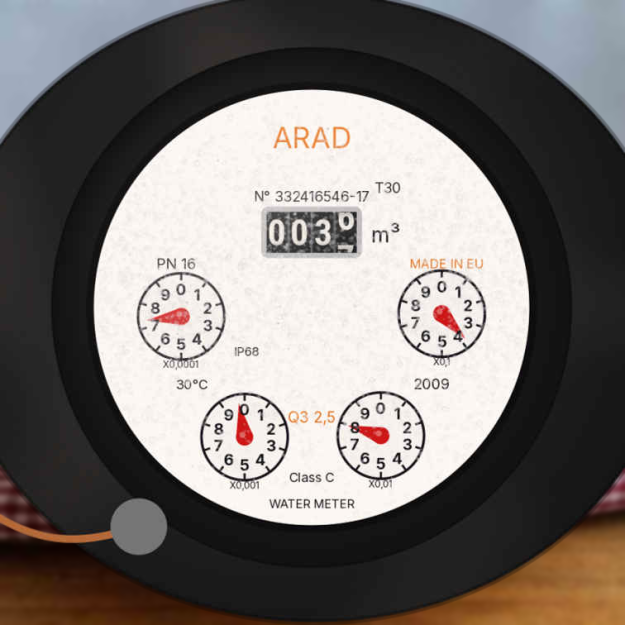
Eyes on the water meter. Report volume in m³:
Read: 36.3797 m³
